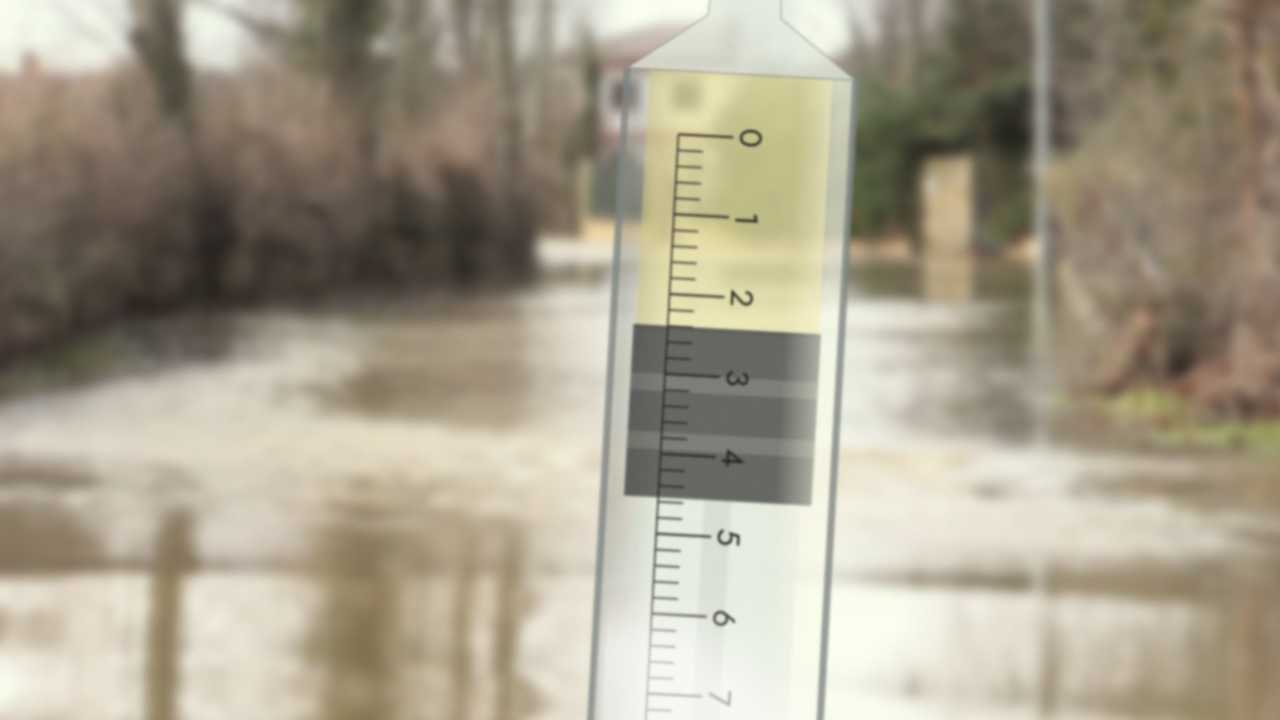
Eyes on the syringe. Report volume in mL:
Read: 2.4 mL
